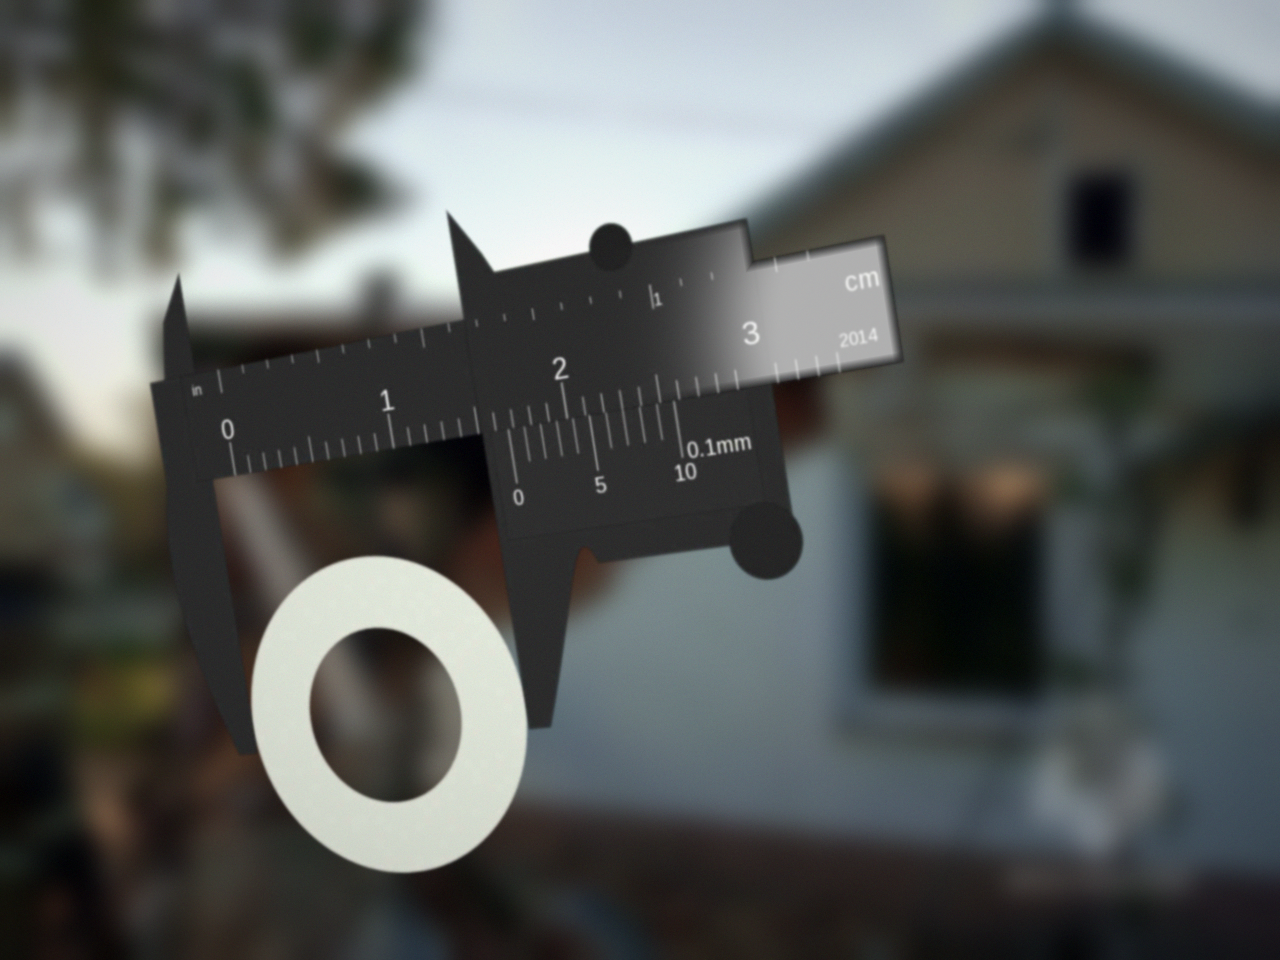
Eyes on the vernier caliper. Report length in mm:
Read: 16.7 mm
